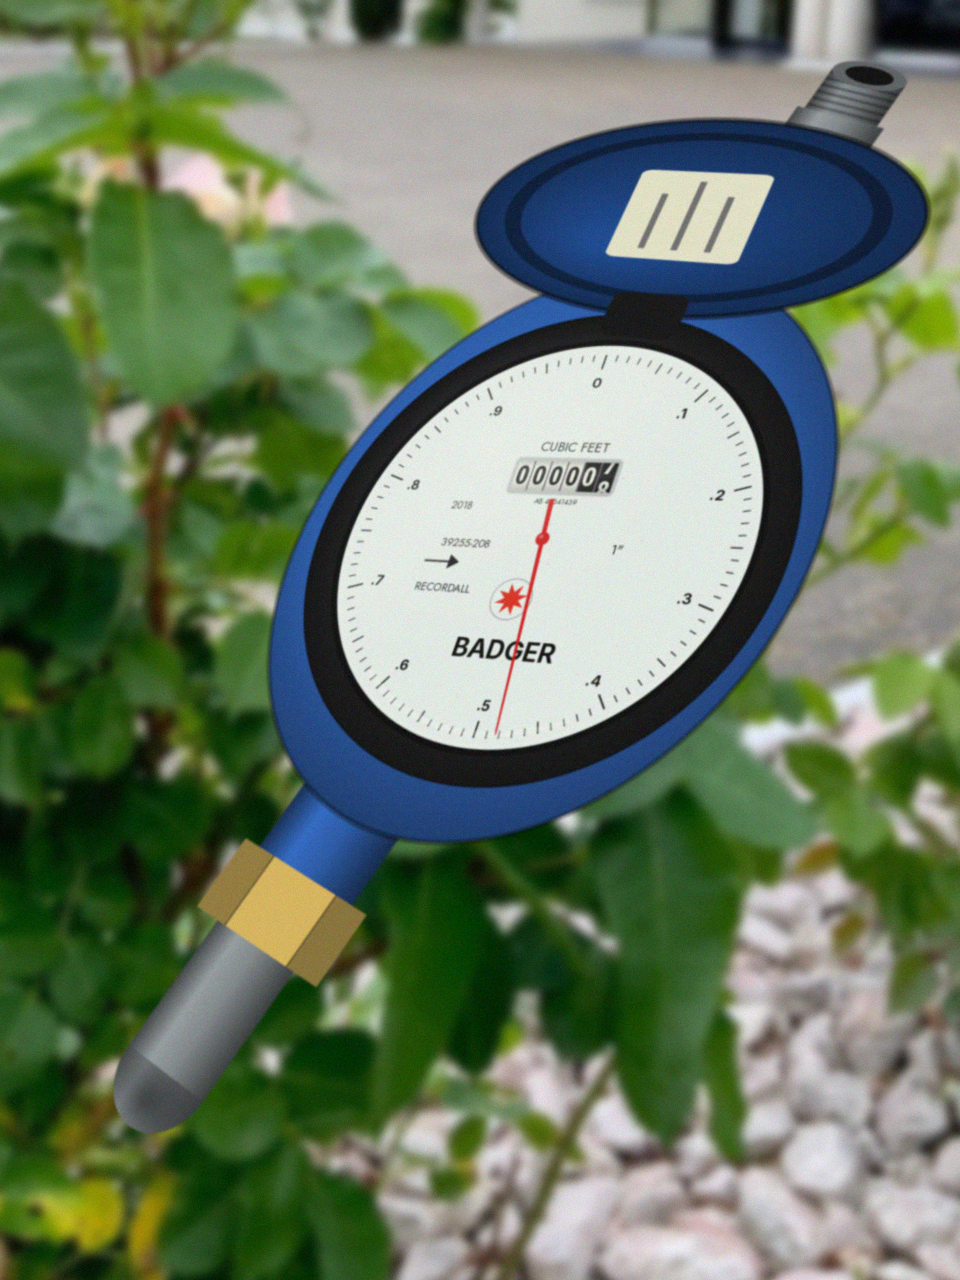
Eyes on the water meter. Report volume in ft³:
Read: 7.48 ft³
